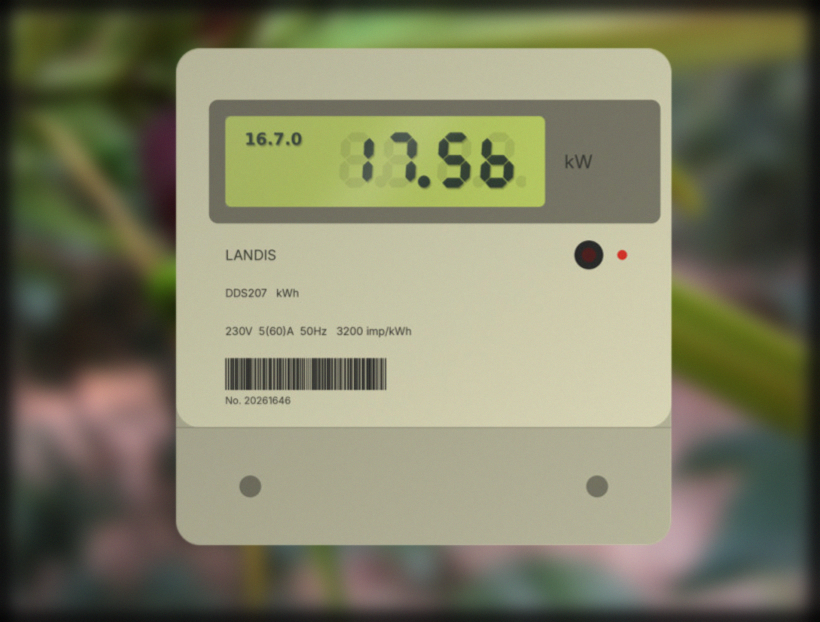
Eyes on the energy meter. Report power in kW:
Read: 17.56 kW
